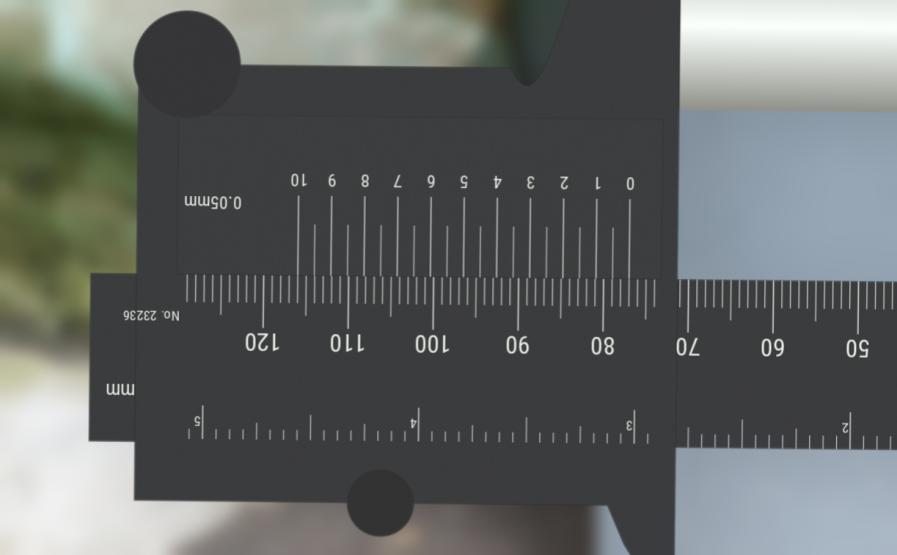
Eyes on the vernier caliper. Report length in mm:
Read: 77.0 mm
